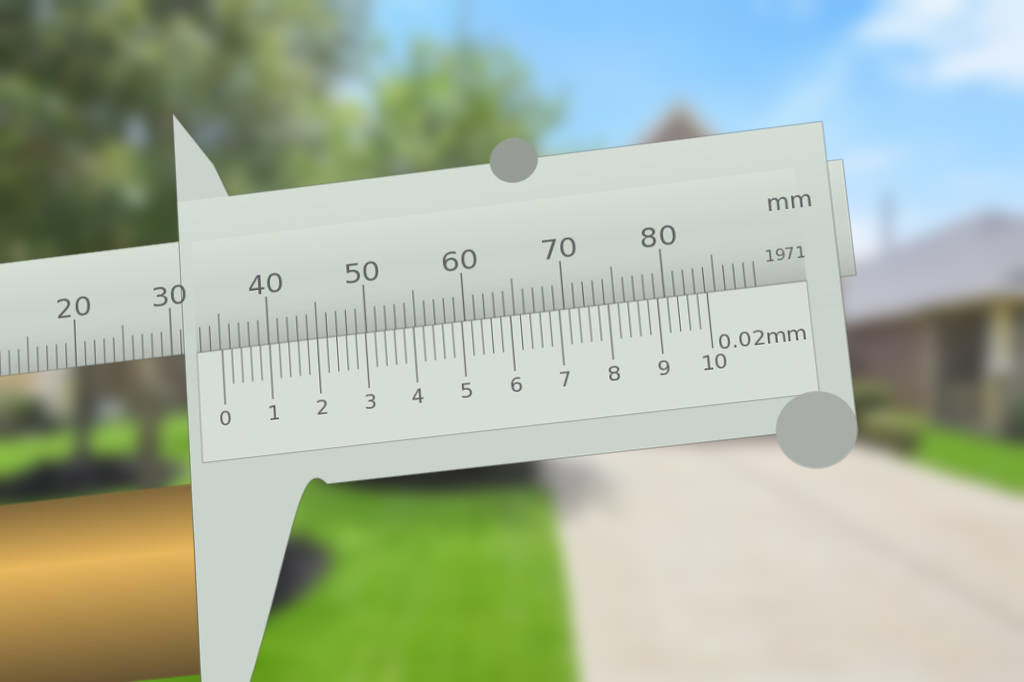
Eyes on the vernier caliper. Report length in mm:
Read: 35.2 mm
